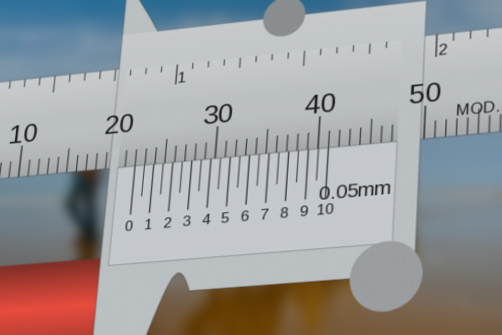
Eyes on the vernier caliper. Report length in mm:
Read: 22.0 mm
